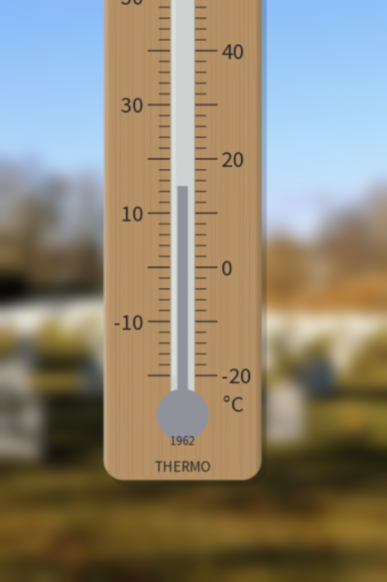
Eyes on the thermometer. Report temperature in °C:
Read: 15 °C
